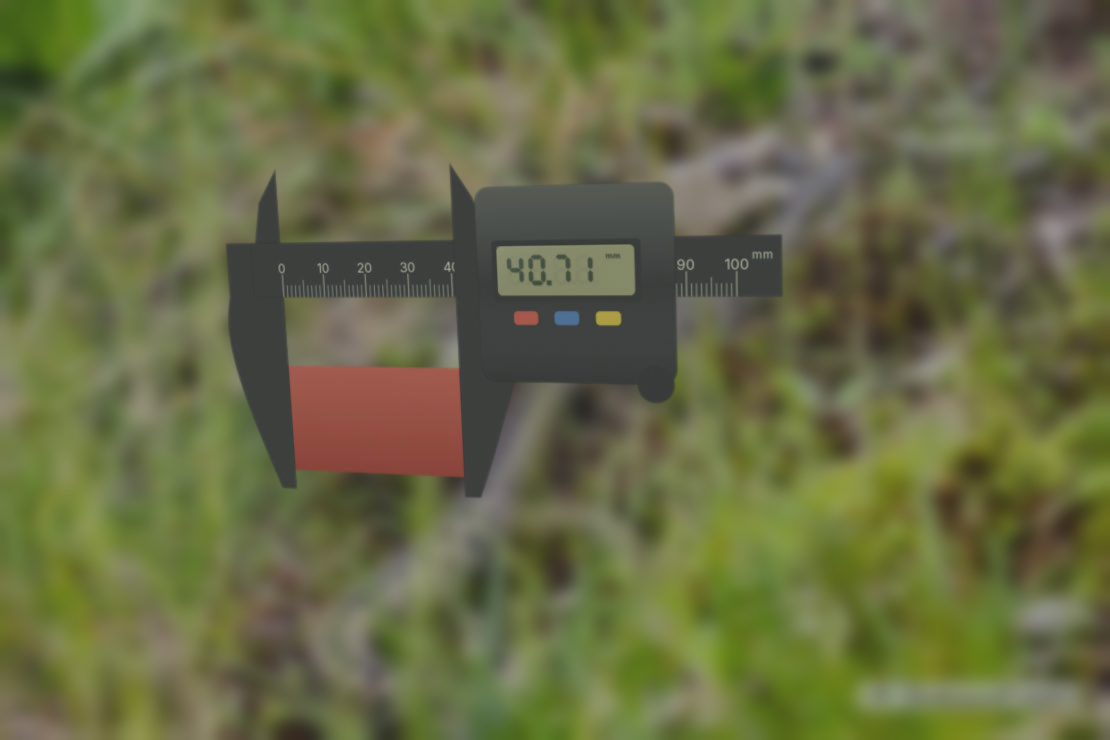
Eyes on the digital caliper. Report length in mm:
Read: 40.71 mm
